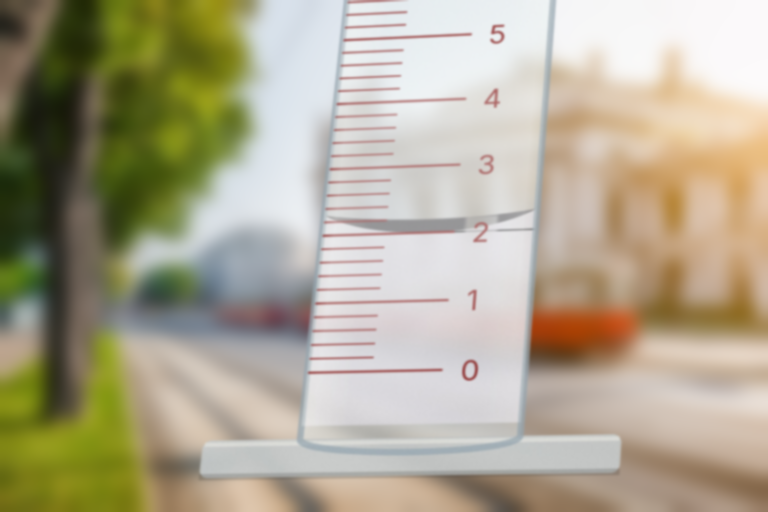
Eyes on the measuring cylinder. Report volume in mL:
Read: 2 mL
